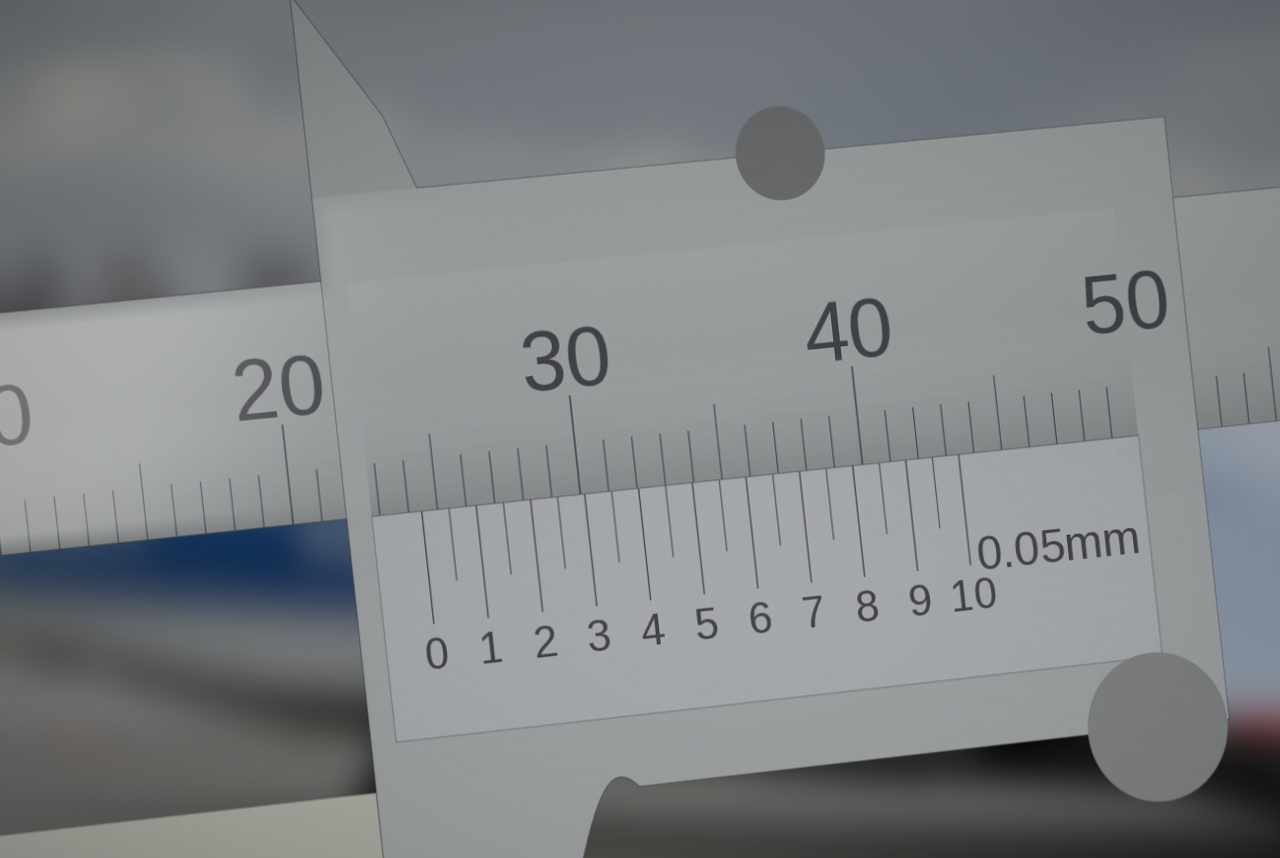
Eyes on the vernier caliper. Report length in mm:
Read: 24.45 mm
